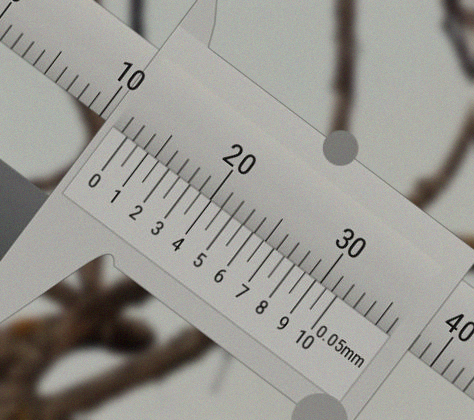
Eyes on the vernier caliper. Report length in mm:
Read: 12.5 mm
